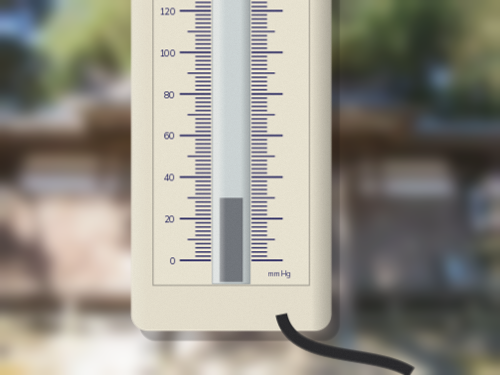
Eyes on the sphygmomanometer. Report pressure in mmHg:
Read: 30 mmHg
